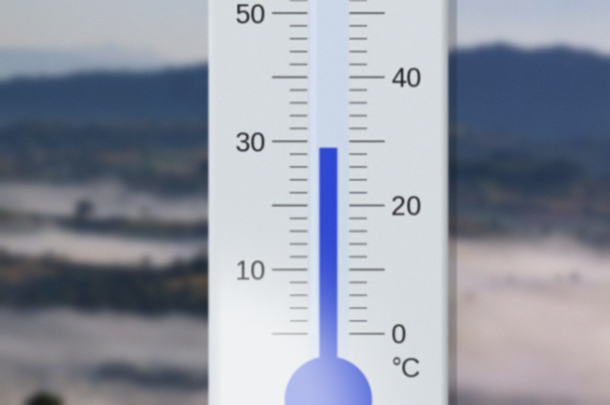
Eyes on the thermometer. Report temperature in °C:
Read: 29 °C
